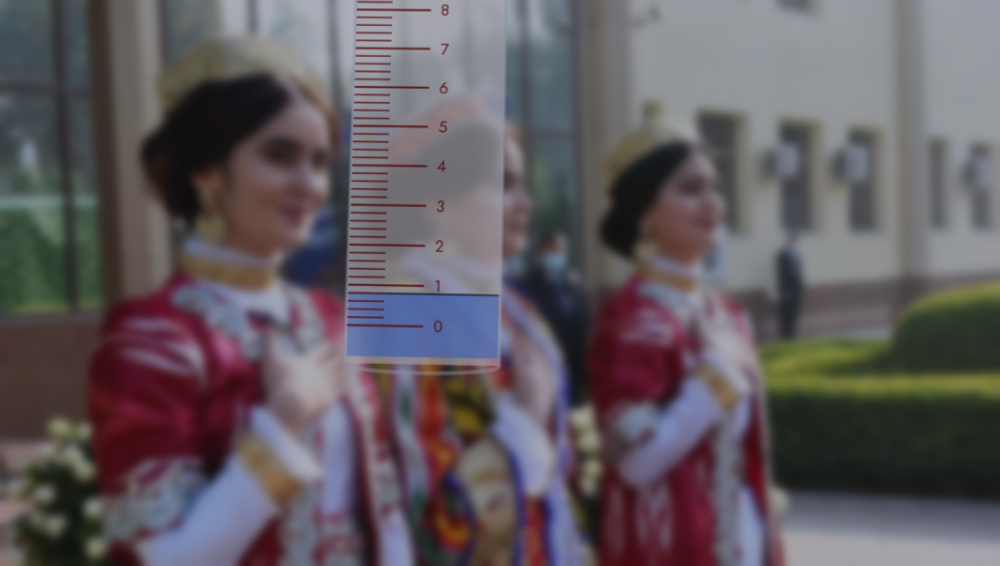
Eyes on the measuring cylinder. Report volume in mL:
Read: 0.8 mL
